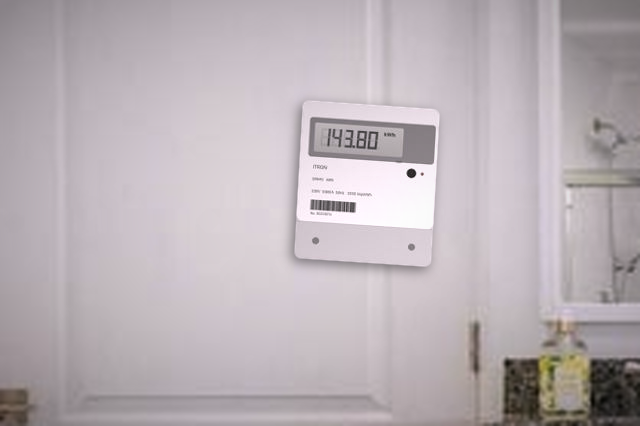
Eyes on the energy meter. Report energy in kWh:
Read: 143.80 kWh
